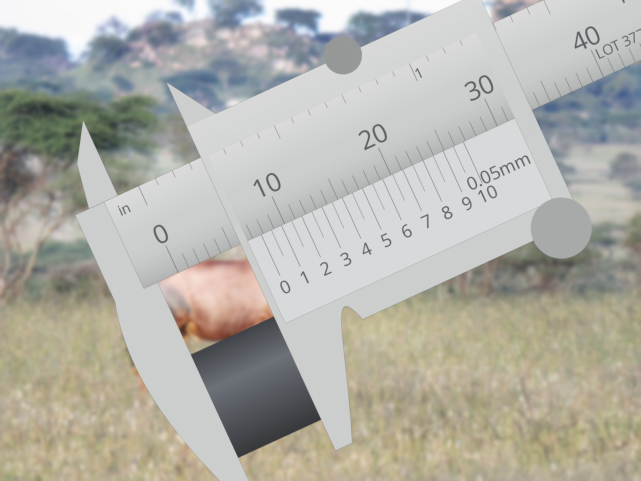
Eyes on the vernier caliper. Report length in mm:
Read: 7.8 mm
